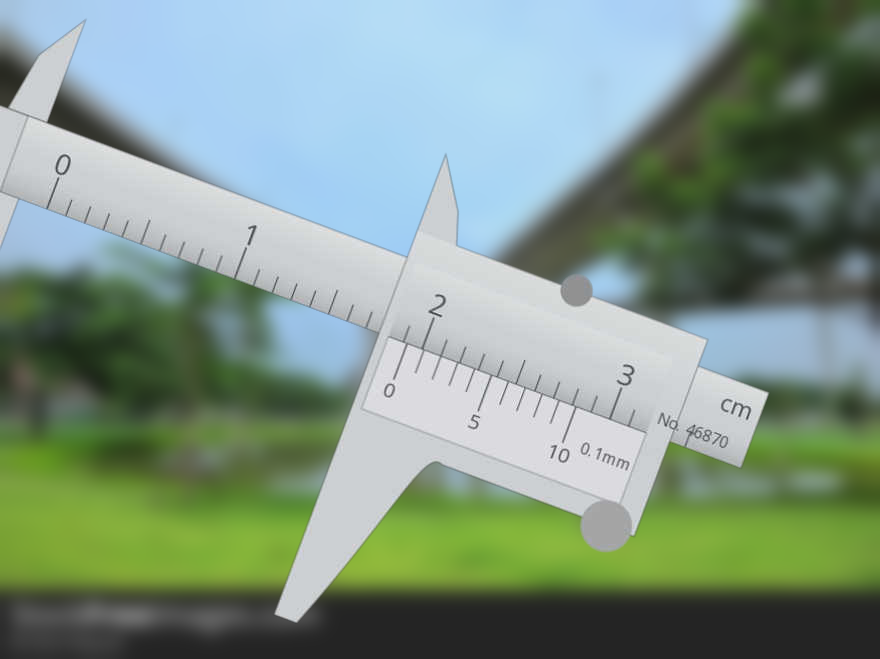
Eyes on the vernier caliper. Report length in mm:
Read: 19.2 mm
